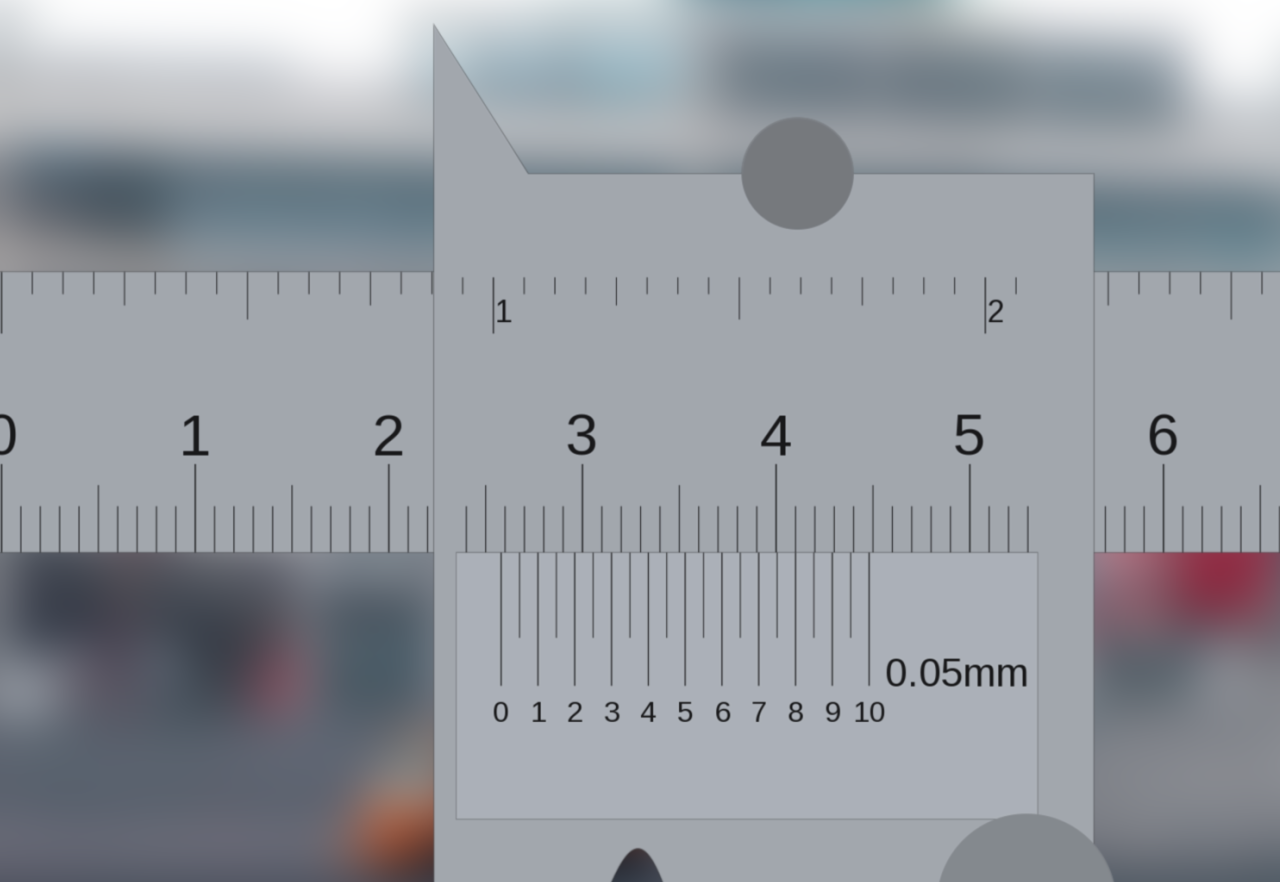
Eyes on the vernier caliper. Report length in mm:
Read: 25.8 mm
